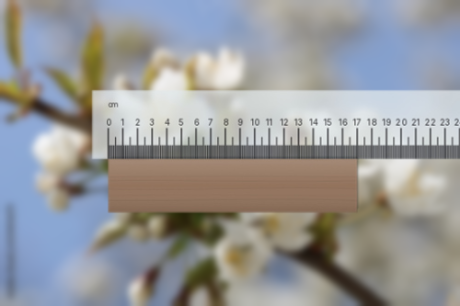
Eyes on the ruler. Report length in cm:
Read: 17 cm
